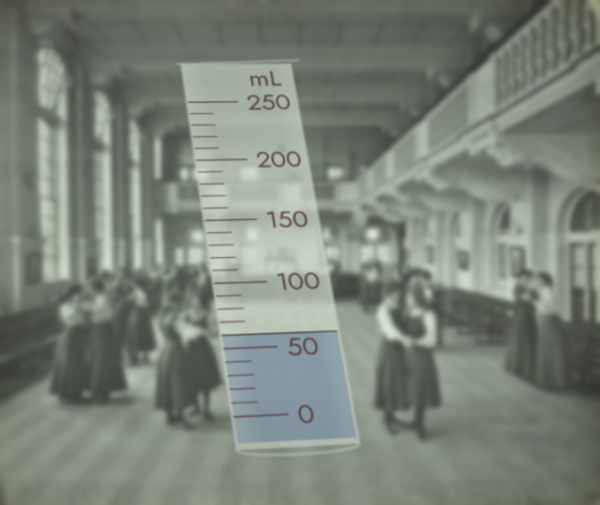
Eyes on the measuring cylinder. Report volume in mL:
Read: 60 mL
